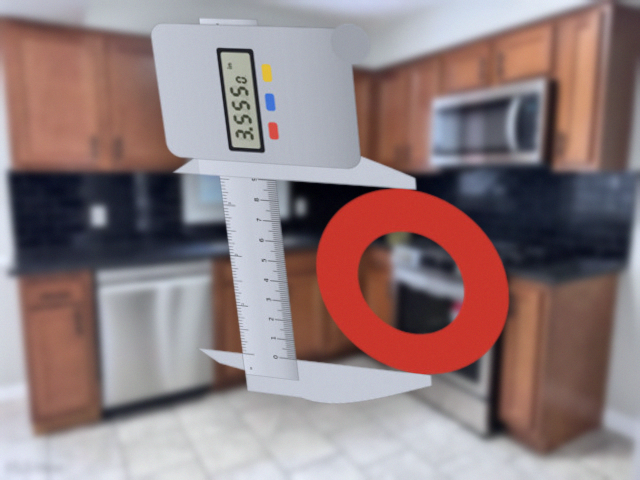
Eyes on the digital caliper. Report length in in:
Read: 3.5550 in
